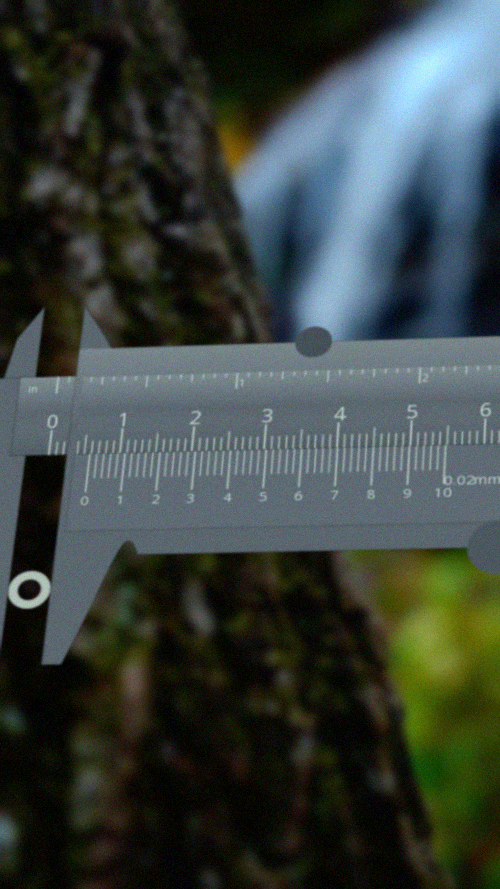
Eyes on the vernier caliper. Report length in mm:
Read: 5.8 mm
